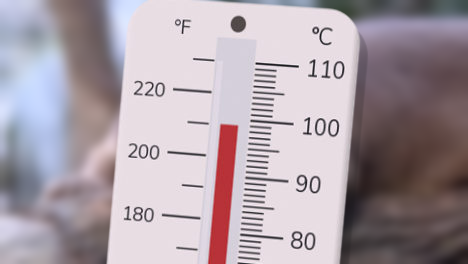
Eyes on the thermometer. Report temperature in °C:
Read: 99 °C
